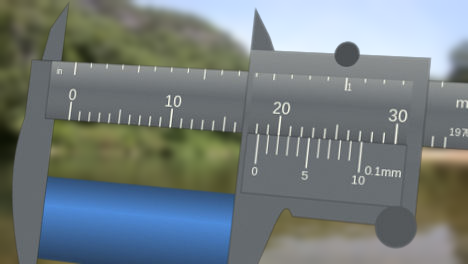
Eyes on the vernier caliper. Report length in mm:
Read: 18.2 mm
